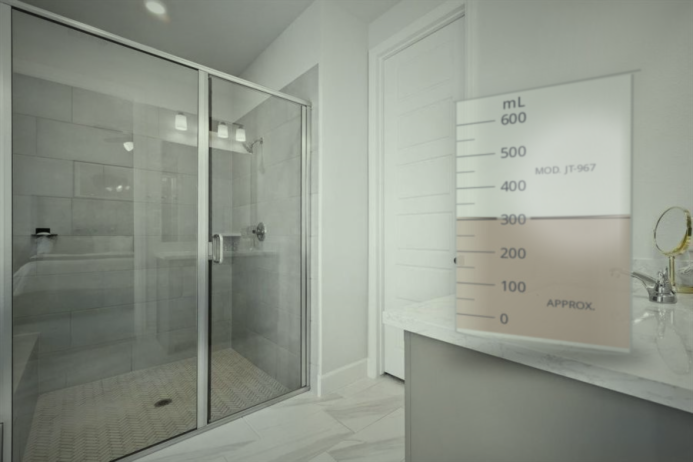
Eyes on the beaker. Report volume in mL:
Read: 300 mL
